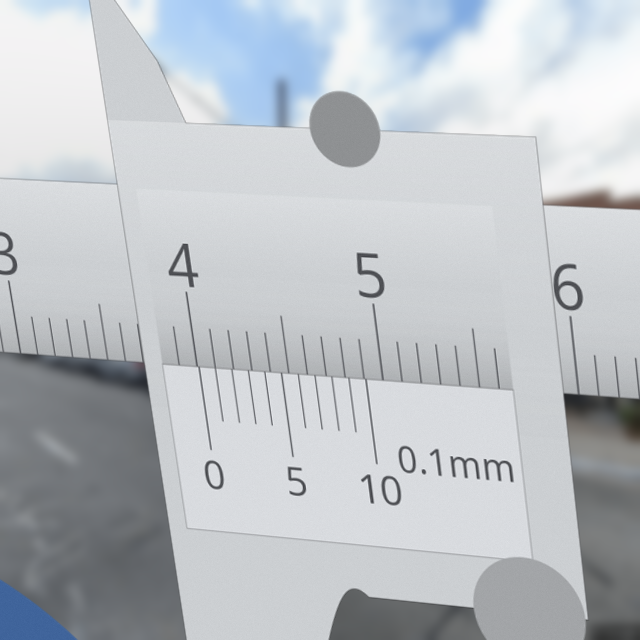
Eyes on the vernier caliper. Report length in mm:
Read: 40.1 mm
